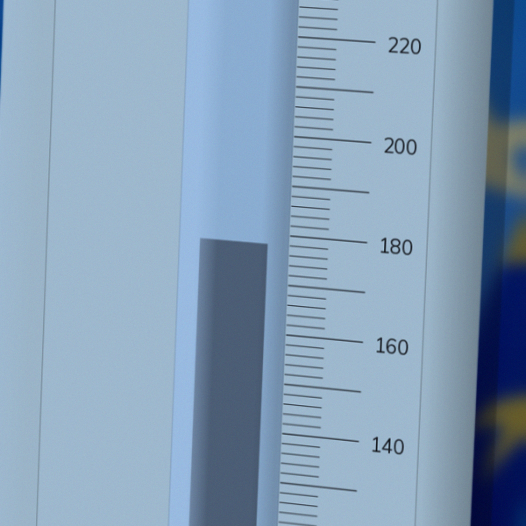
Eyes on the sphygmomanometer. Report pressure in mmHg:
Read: 178 mmHg
